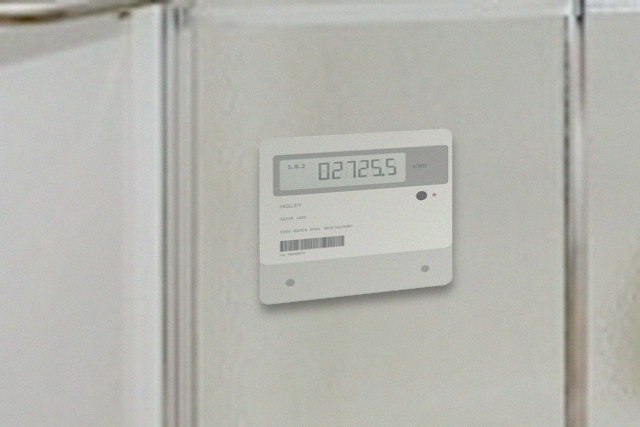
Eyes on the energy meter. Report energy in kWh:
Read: 2725.5 kWh
